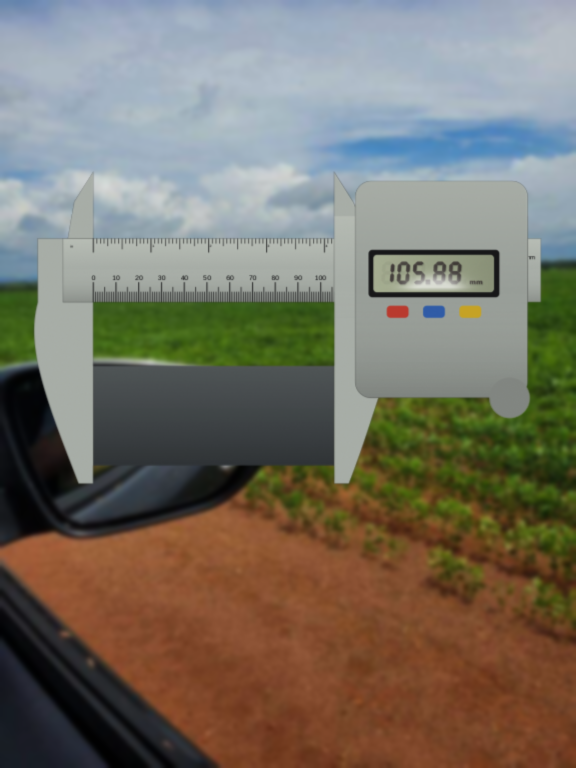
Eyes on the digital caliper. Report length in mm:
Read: 105.88 mm
